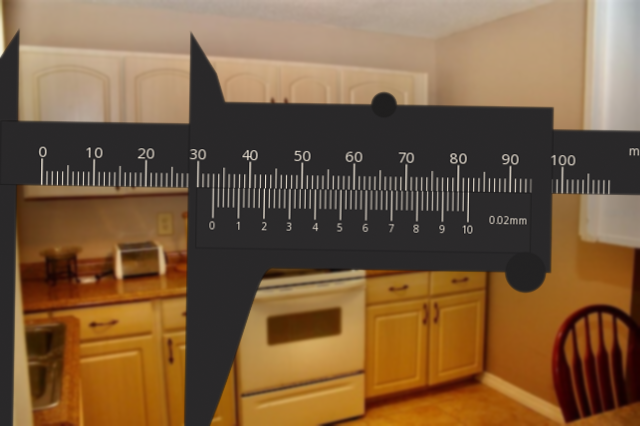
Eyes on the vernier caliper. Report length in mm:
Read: 33.0 mm
